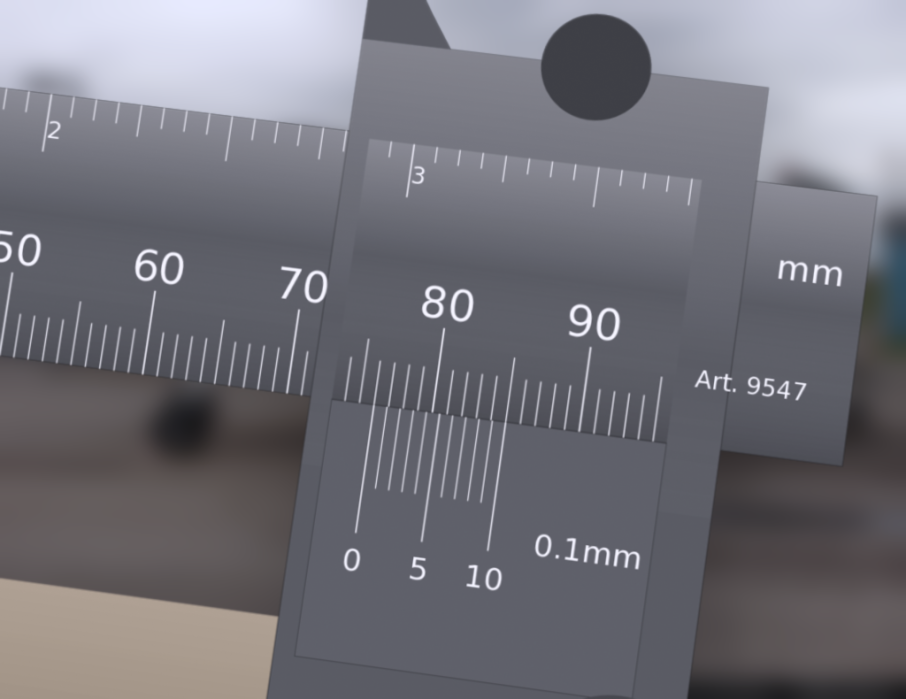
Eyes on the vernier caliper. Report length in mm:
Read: 76.0 mm
